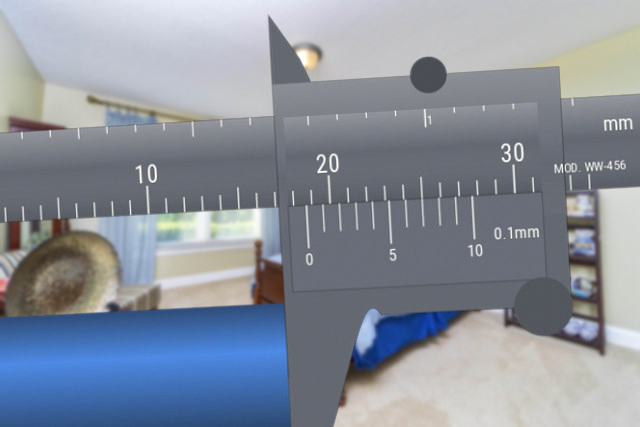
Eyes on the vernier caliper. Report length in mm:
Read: 18.7 mm
